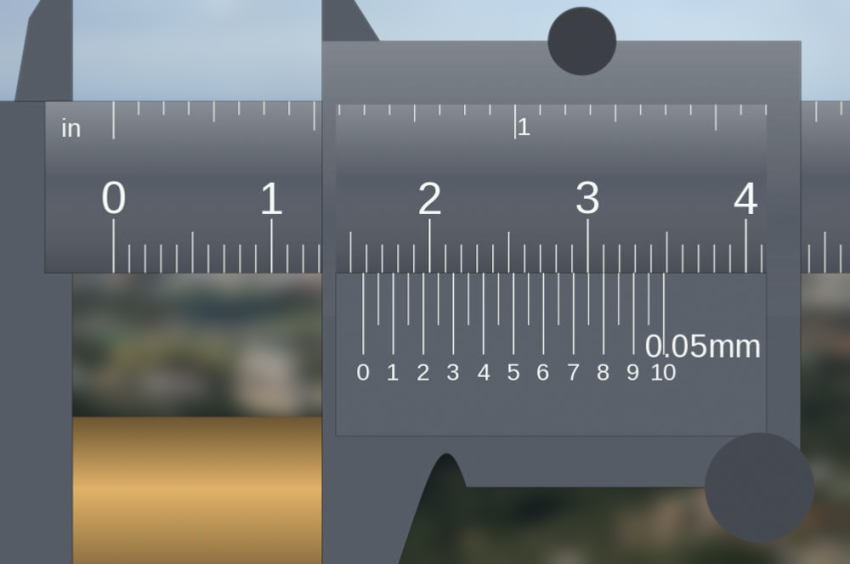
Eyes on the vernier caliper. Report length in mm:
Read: 15.8 mm
